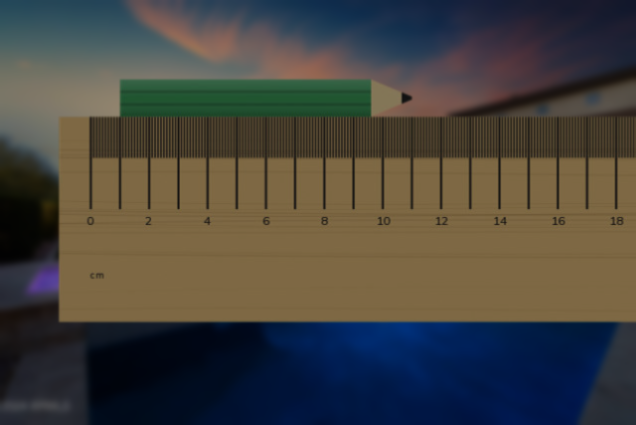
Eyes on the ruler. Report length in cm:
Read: 10 cm
